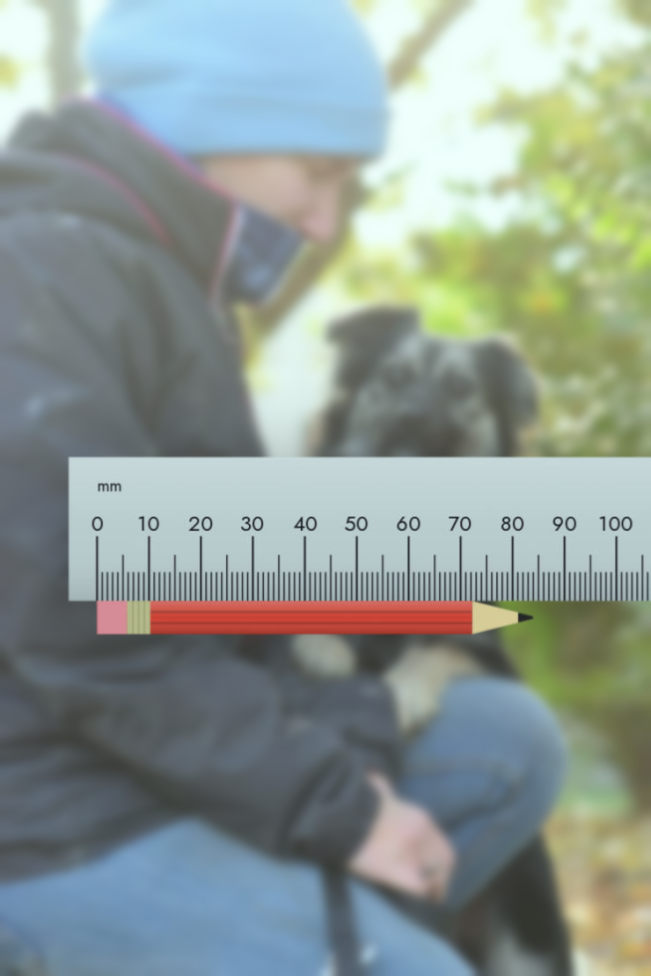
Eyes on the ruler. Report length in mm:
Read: 84 mm
